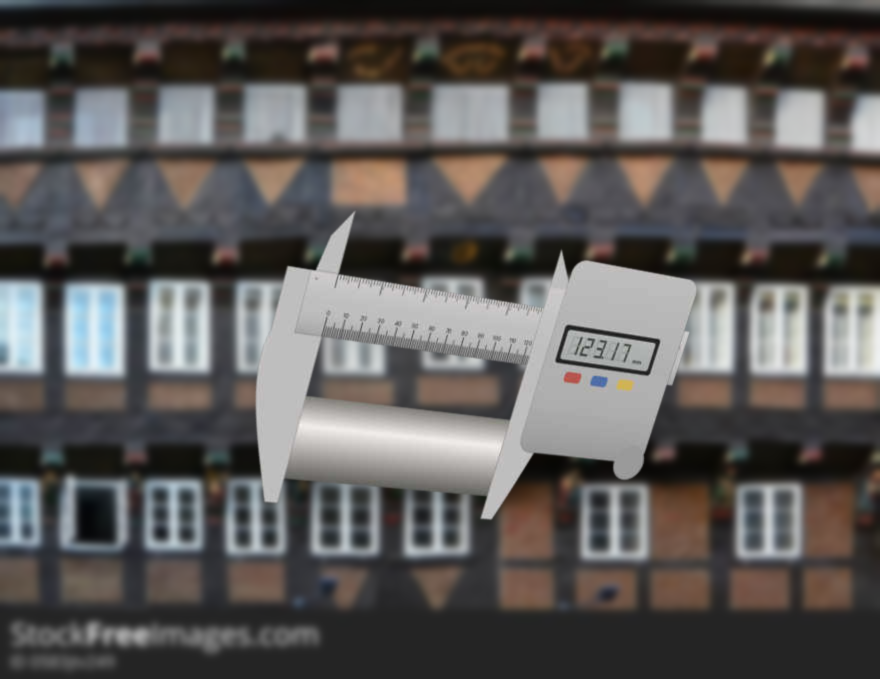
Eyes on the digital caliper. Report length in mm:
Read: 123.17 mm
